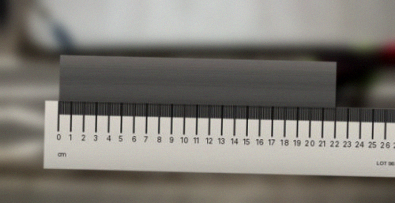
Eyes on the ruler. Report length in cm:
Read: 22 cm
